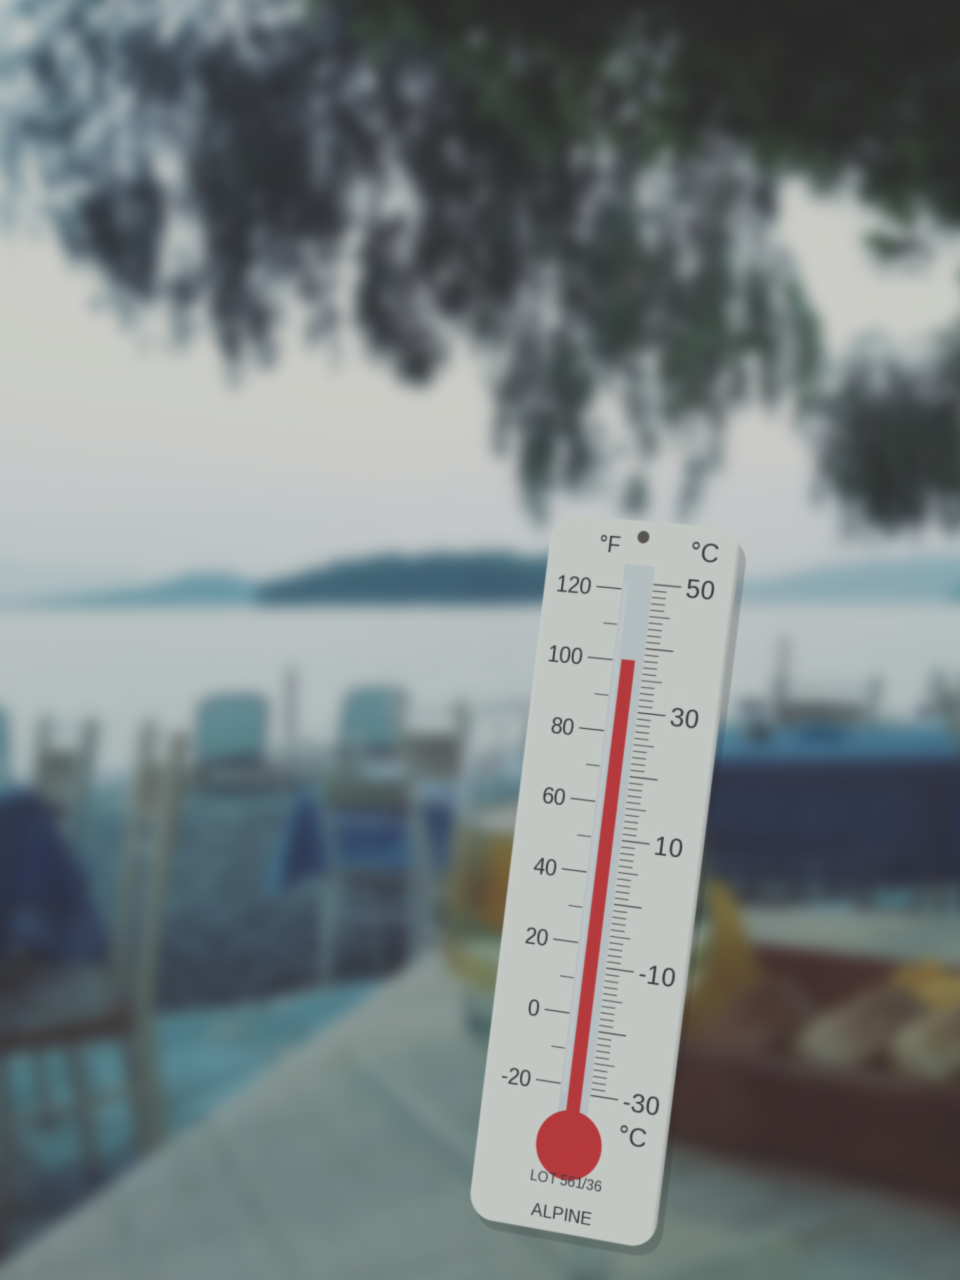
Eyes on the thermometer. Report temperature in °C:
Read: 38 °C
